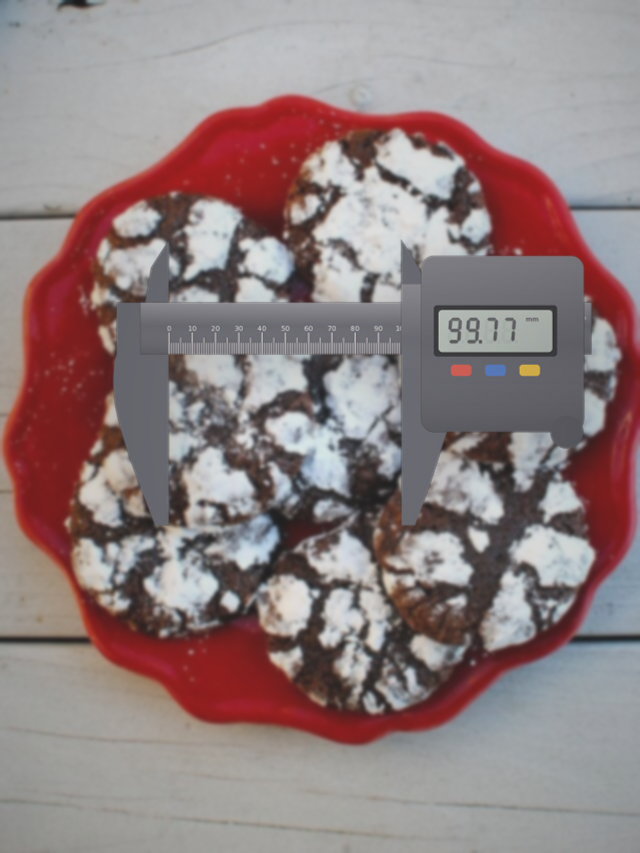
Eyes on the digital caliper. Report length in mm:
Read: 99.77 mm
